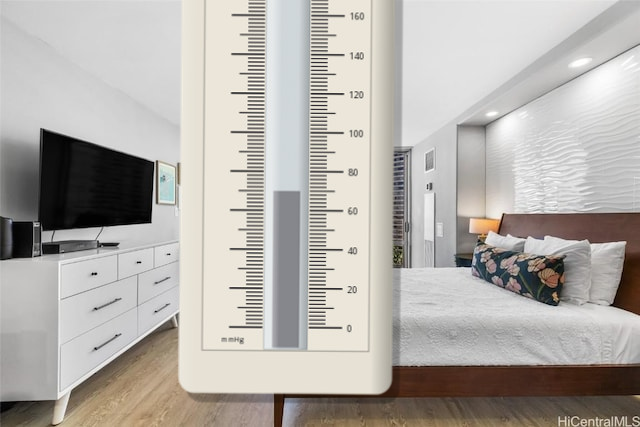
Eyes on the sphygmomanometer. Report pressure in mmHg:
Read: 70 mmHg
